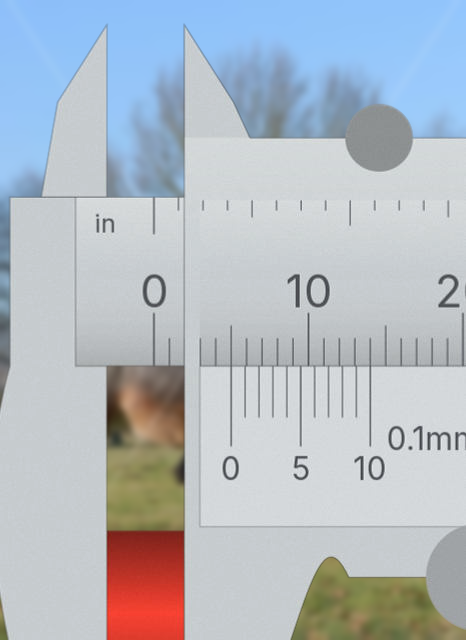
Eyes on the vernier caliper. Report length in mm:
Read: 5.0 mm
